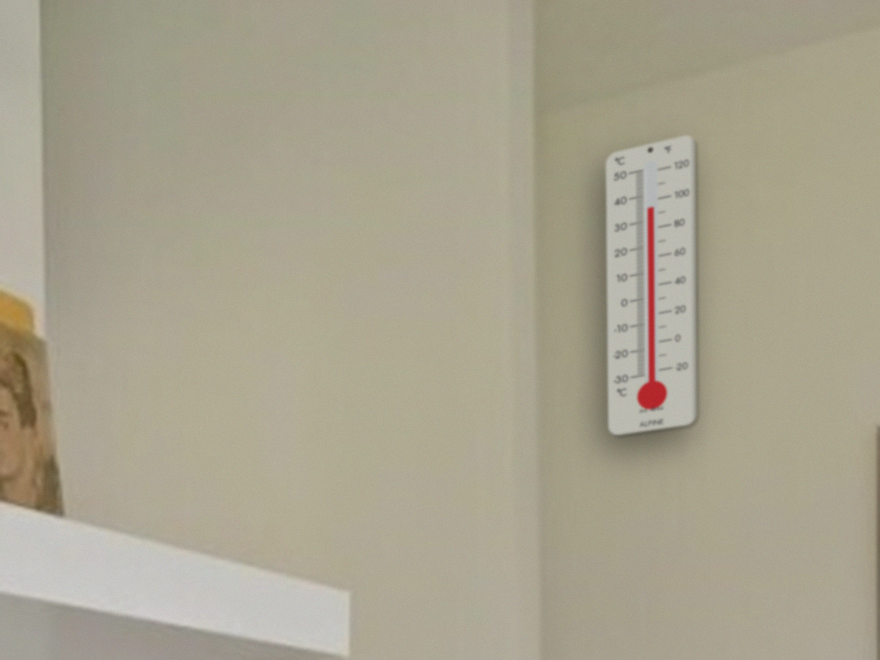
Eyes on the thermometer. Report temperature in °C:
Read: 35 °C
